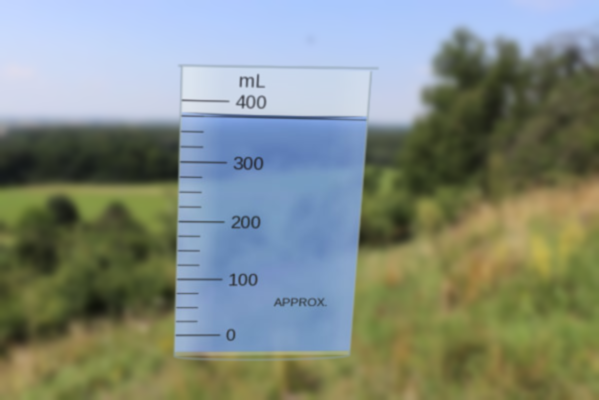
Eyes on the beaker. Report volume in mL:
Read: 375 mL
